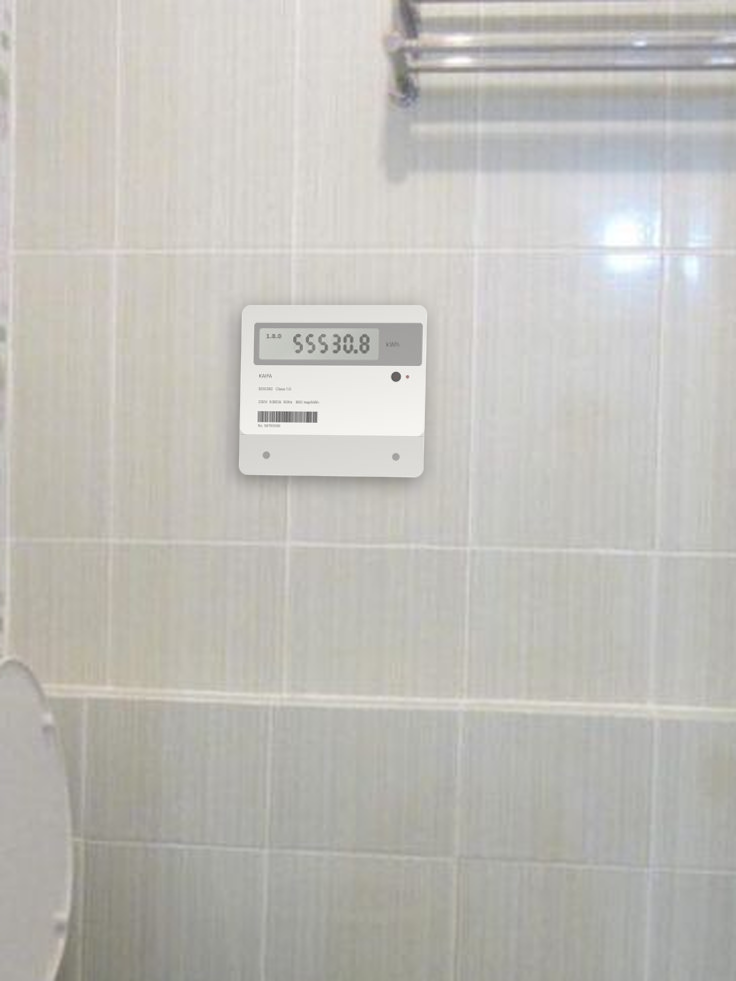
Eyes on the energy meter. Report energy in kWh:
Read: 55530.8 kWh
